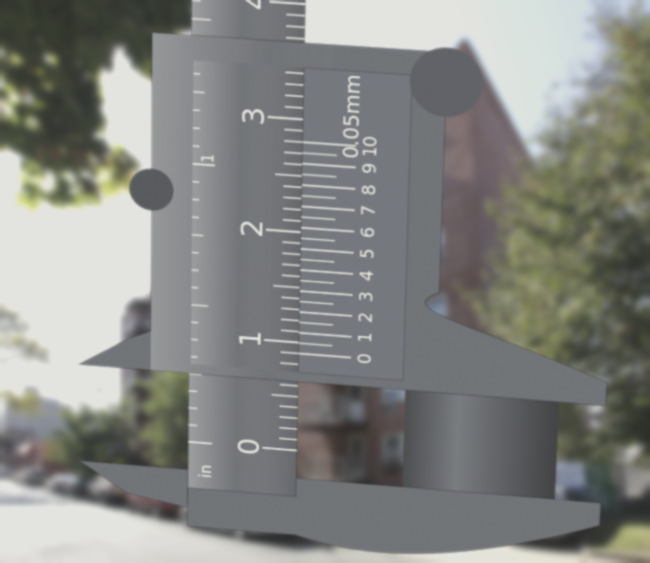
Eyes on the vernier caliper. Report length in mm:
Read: 9.0 mm
